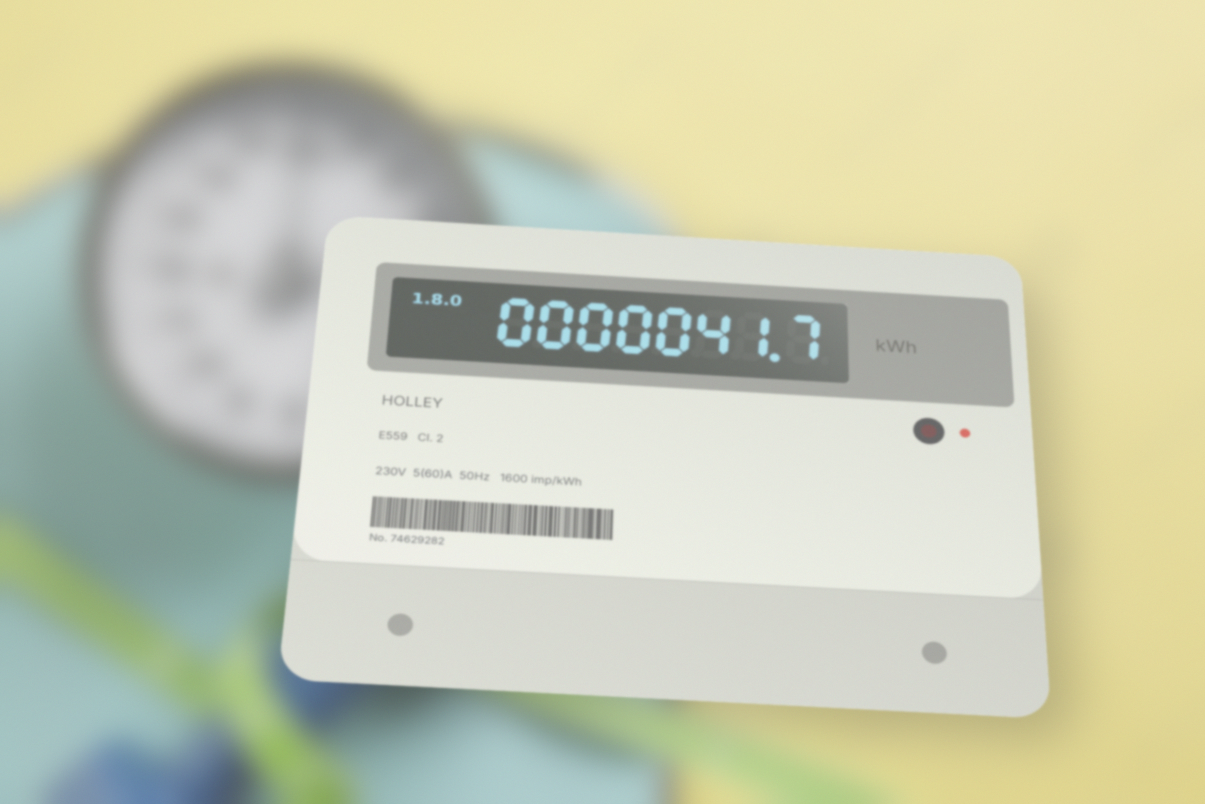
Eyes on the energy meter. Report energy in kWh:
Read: 41.7 kWh
